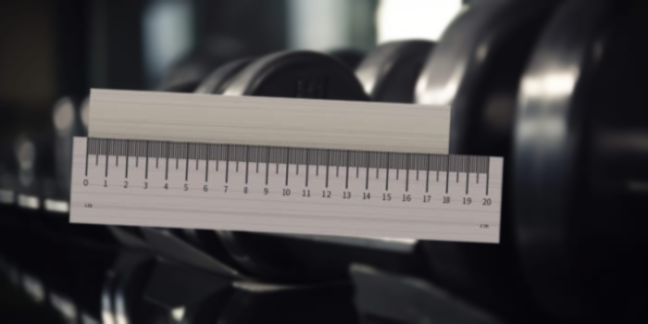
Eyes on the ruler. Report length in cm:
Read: 18 cm
